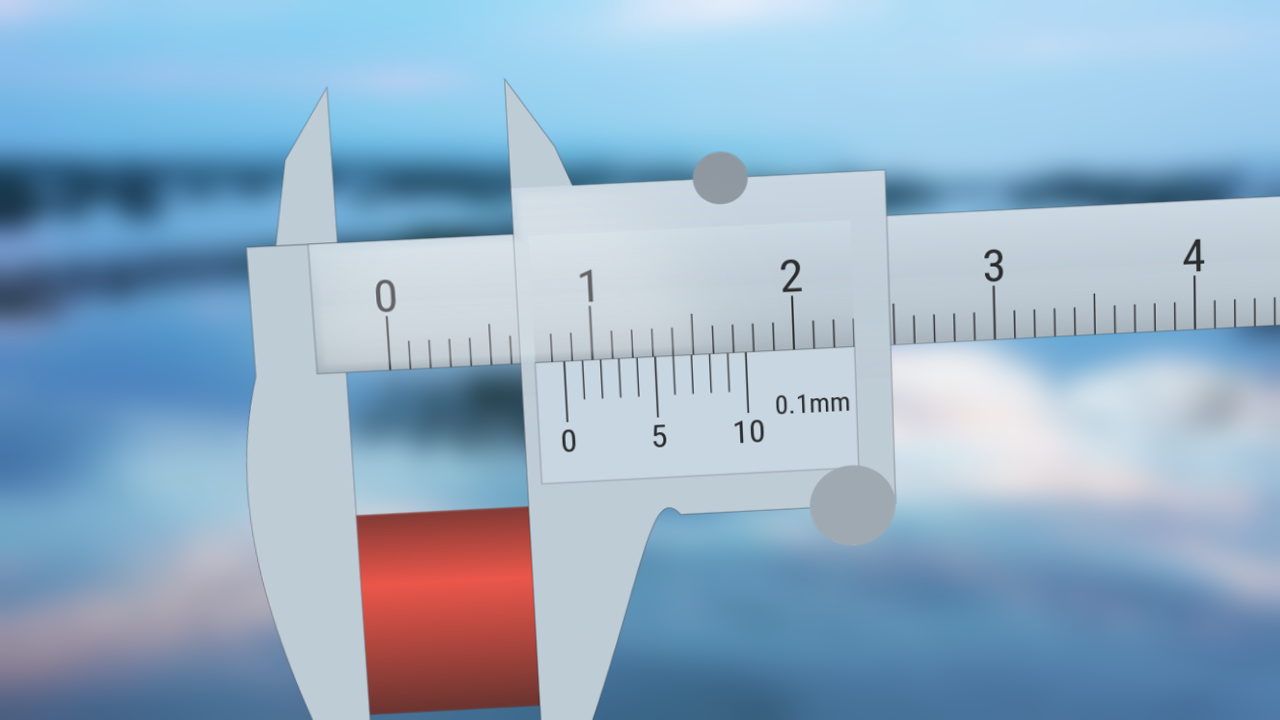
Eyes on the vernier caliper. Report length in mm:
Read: 8.6 mm
